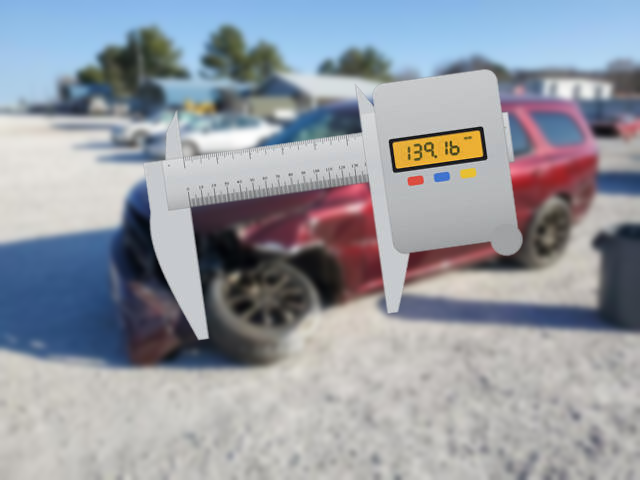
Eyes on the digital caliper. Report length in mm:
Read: 139.16 mm
